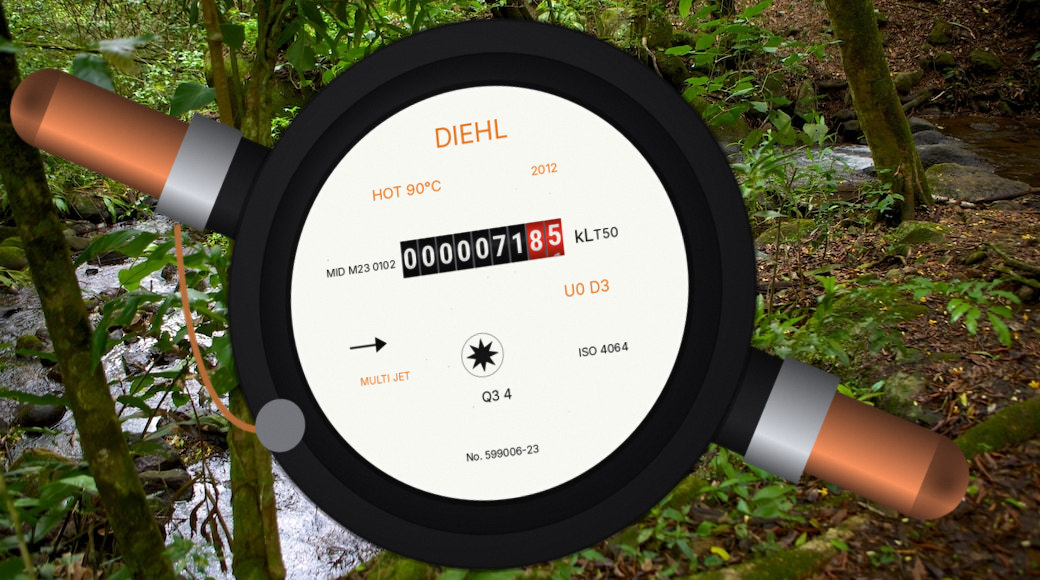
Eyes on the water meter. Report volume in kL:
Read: 71.85 kL
